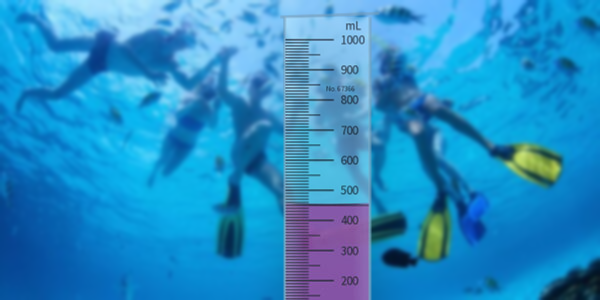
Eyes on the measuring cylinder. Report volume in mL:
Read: 450 mL
